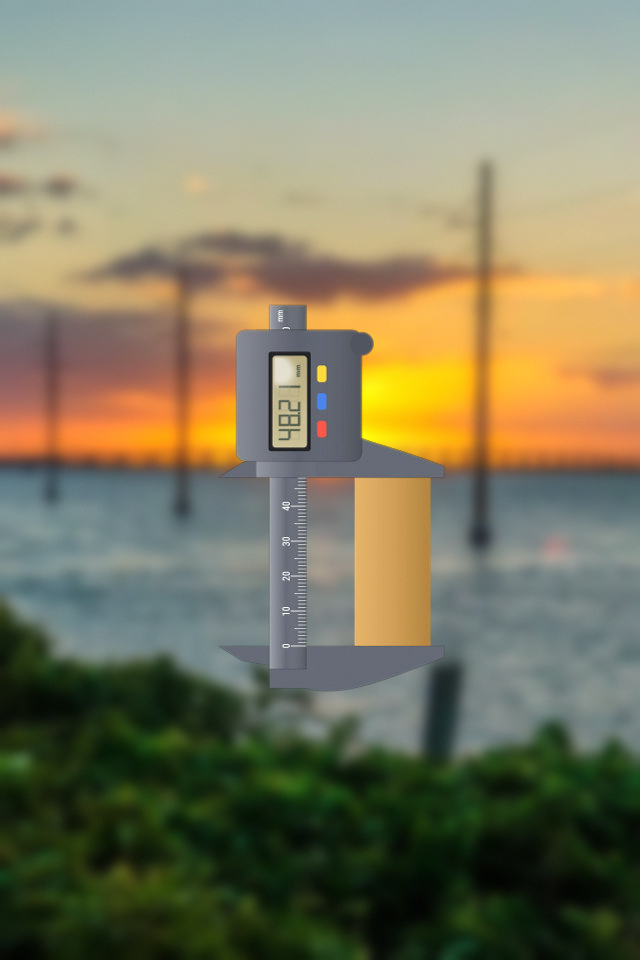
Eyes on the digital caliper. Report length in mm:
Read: 48.21 mm
